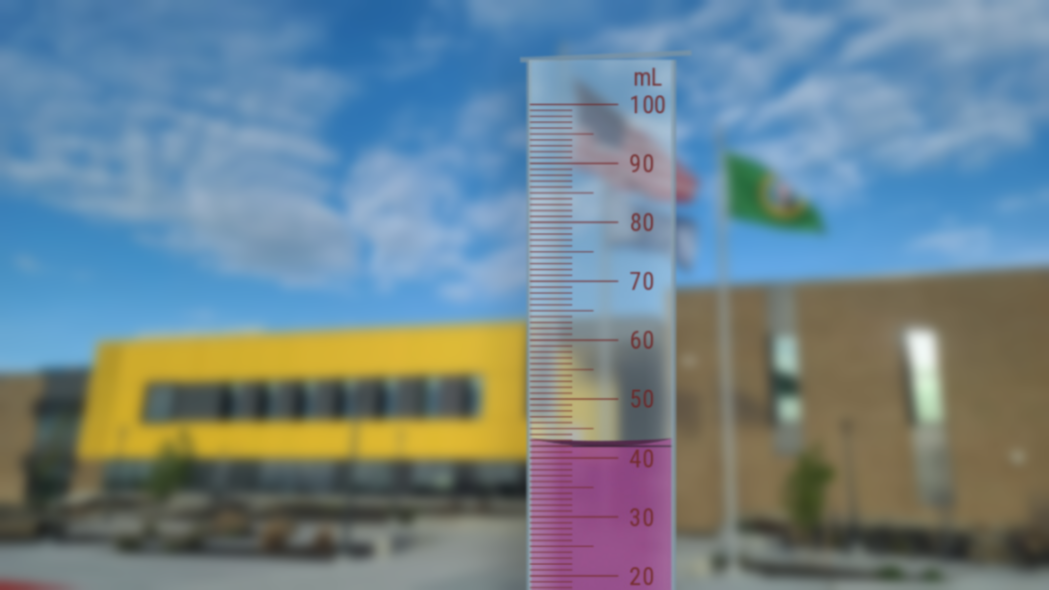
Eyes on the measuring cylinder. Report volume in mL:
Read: 42 mL
